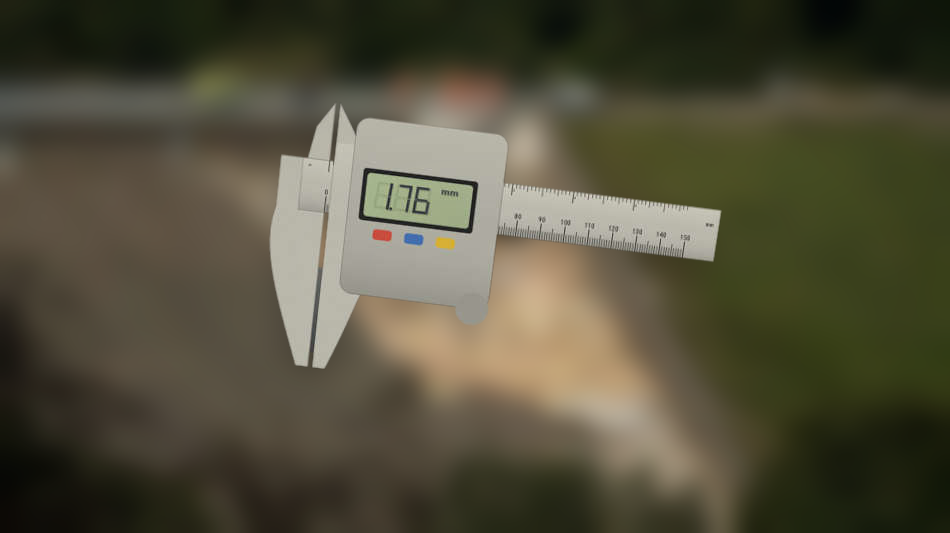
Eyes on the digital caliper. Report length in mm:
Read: 1.76 mm
